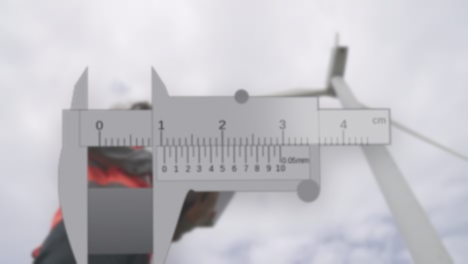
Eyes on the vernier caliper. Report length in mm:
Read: 10.5 mm
